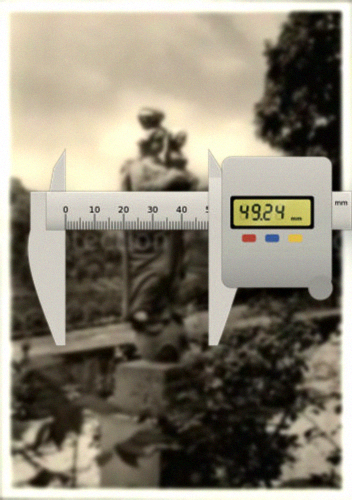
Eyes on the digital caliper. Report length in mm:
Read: 49.24 mm
